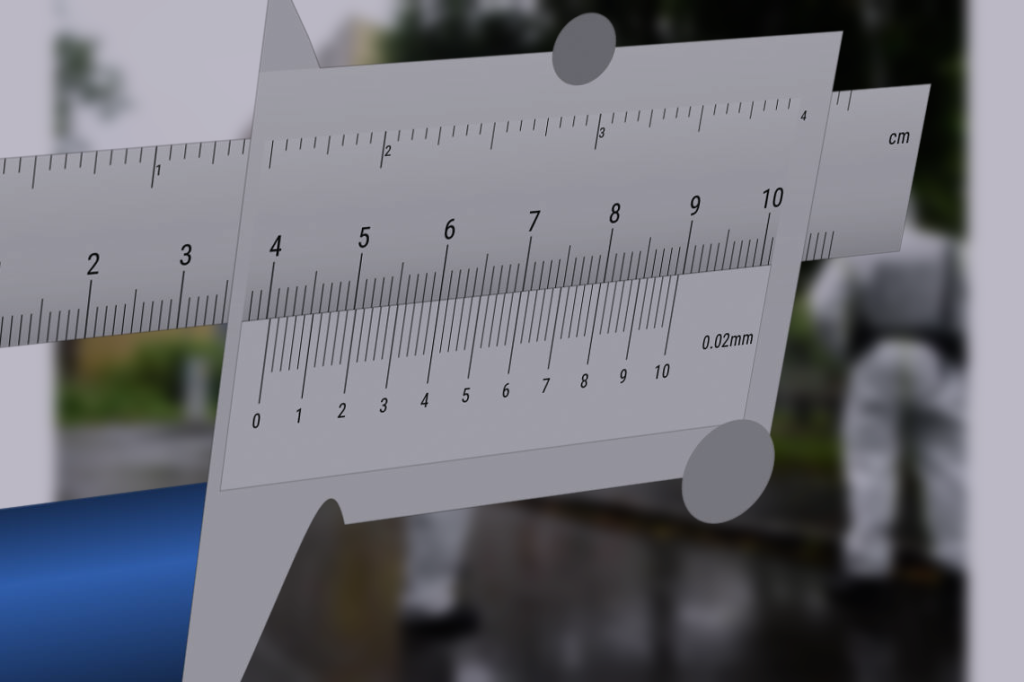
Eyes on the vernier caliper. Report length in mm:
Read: 40.4 mm
